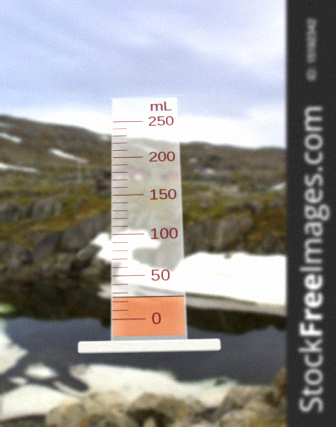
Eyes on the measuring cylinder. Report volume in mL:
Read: 25 mL
